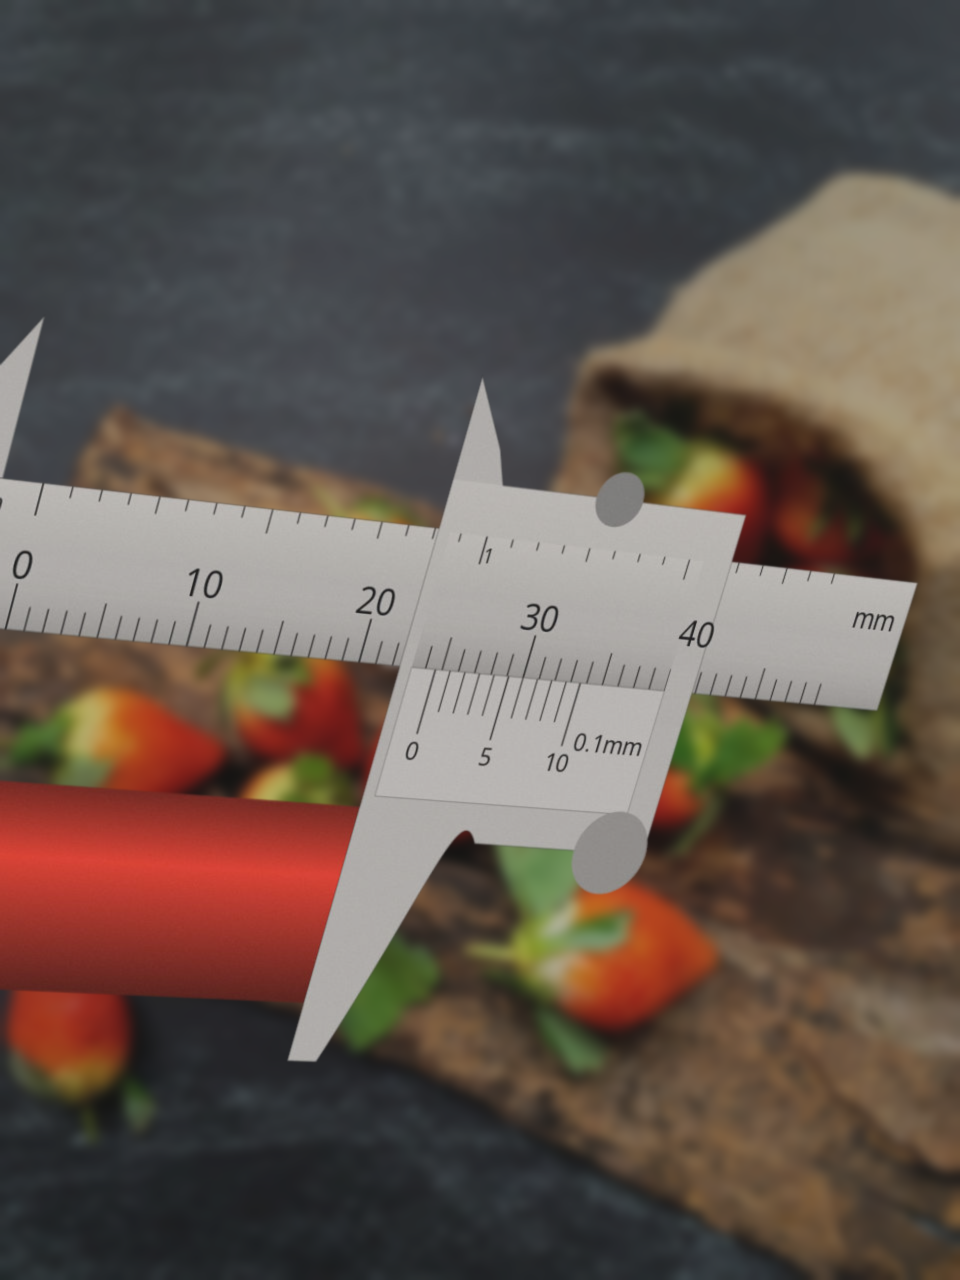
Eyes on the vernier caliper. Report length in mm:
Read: 24.6 mm
